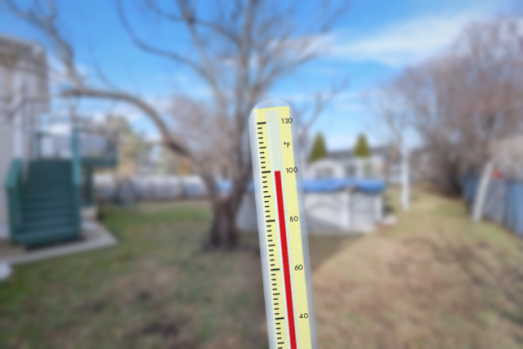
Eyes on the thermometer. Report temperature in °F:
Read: 100 °F
